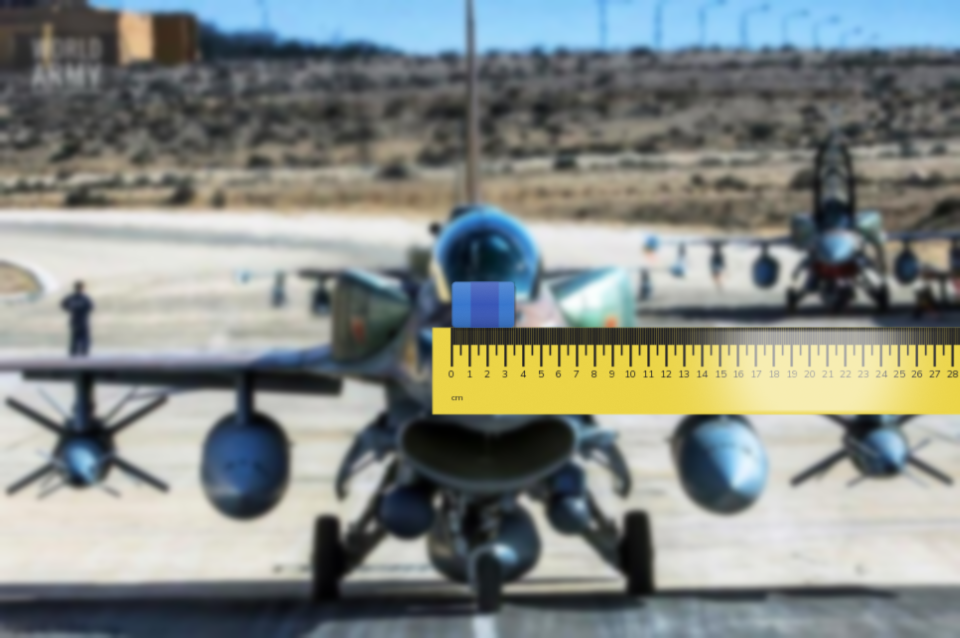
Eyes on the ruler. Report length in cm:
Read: 3.5 cm
